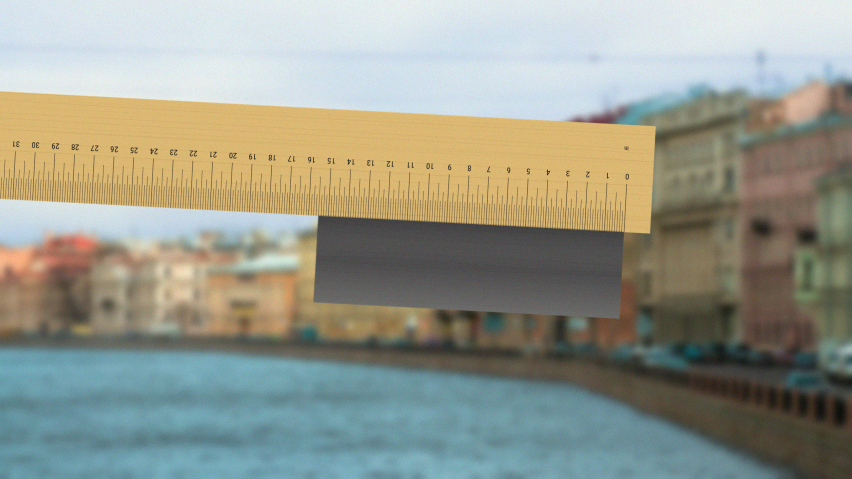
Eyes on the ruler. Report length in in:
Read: 15.5 in
